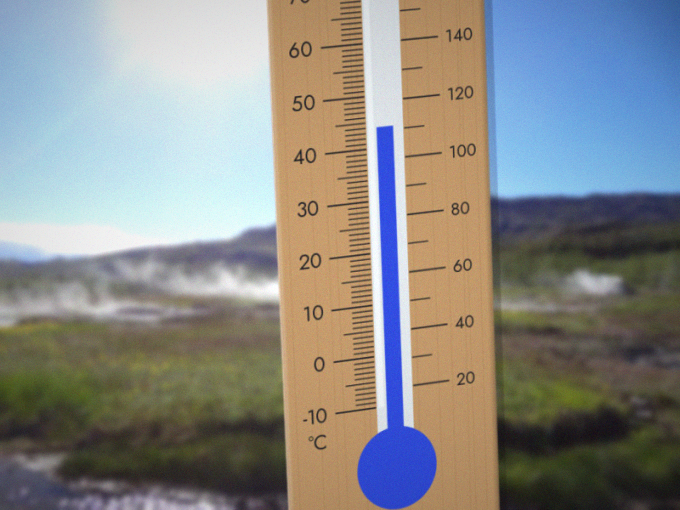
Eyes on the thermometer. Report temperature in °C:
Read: 44 °C
